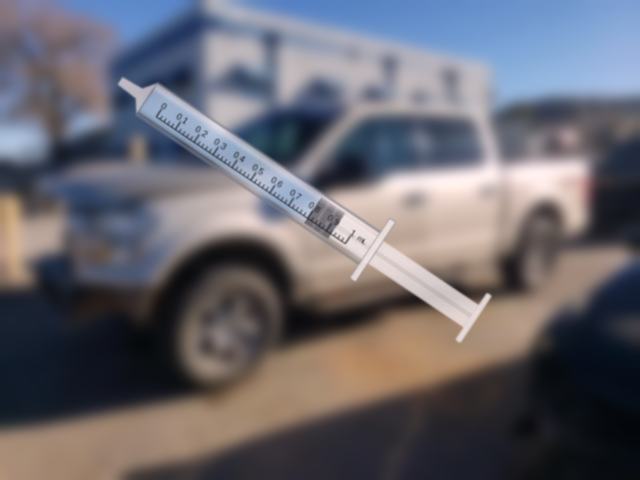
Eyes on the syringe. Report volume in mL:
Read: 0.8 mL
